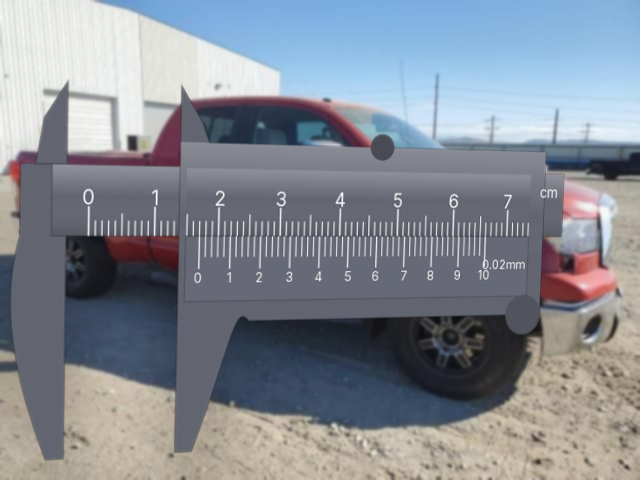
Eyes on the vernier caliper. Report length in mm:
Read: 17.0 mm
